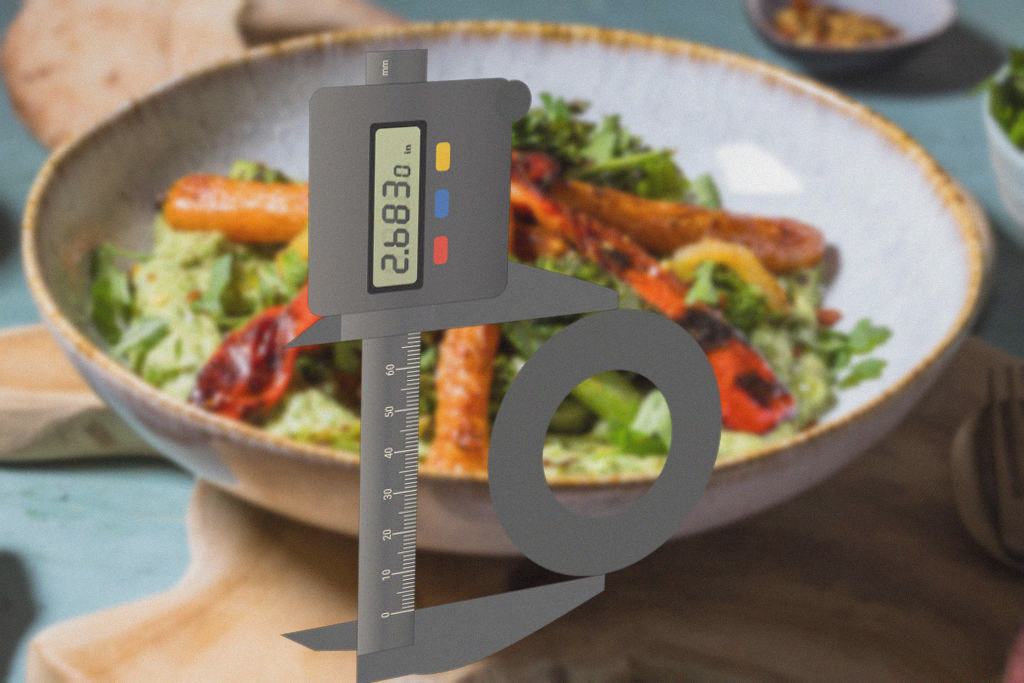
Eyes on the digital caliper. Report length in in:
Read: 2.6830 in
